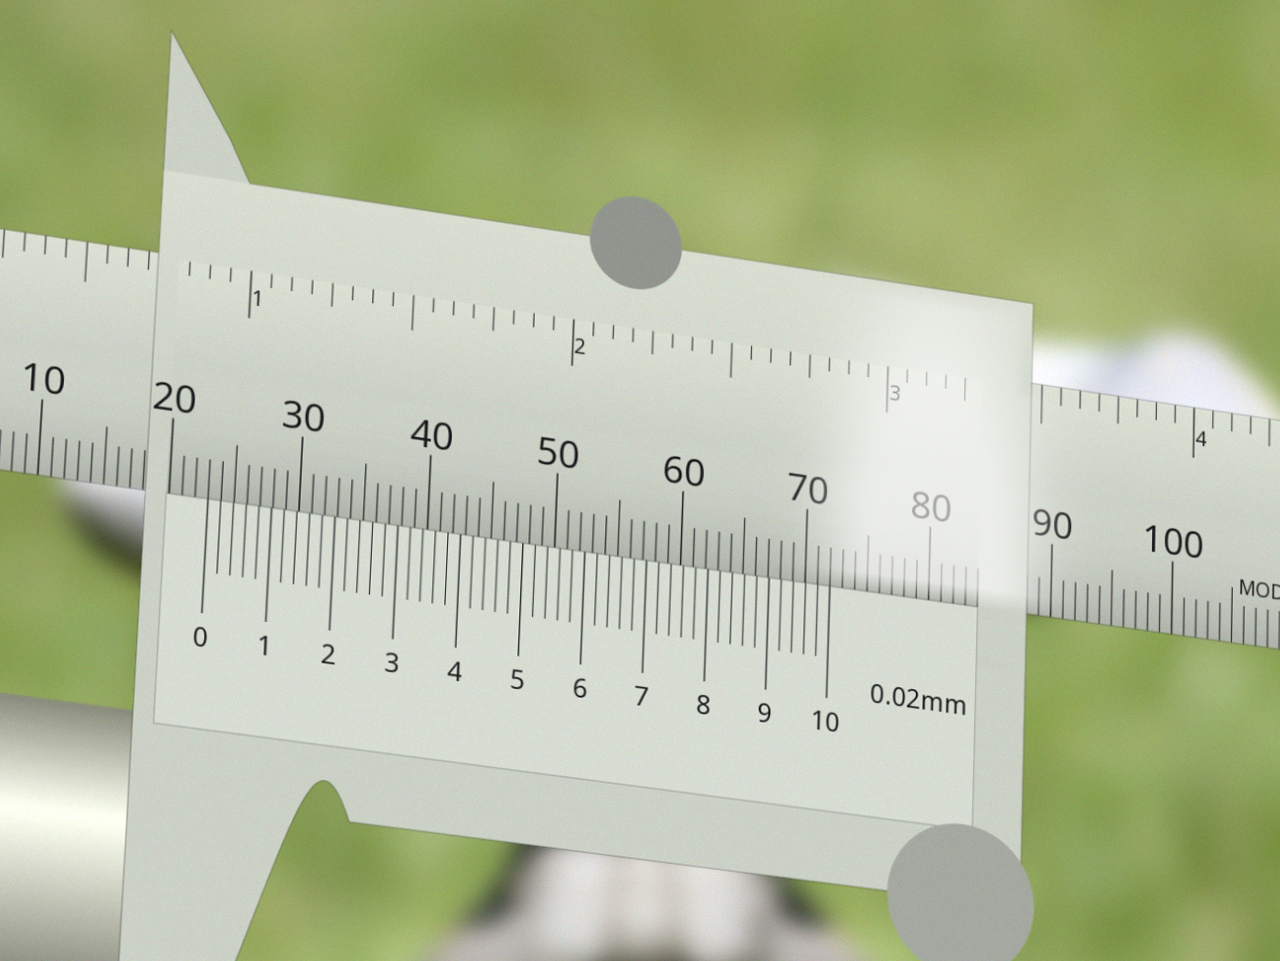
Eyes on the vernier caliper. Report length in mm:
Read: 23.0 mm
